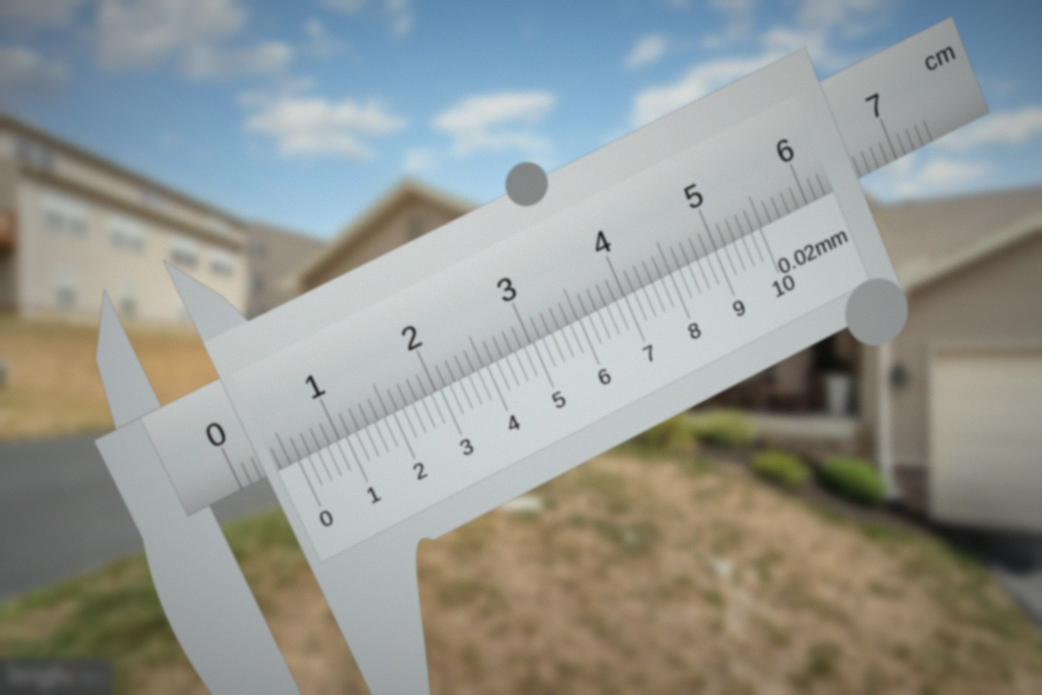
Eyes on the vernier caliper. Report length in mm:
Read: 5.8 mm
